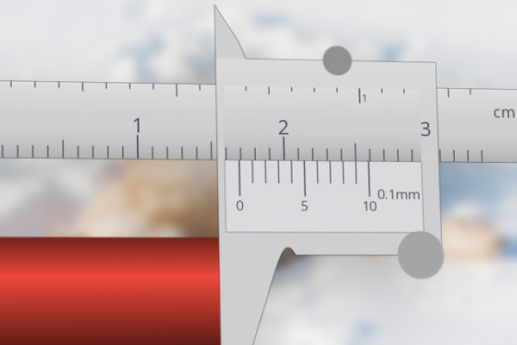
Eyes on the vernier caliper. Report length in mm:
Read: 16.9 mm
